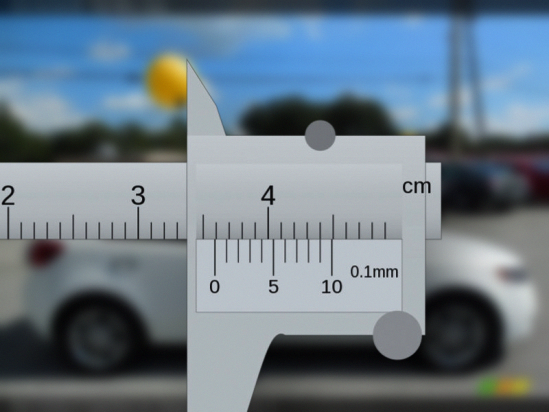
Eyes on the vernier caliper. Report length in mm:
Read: 35.9 mm
